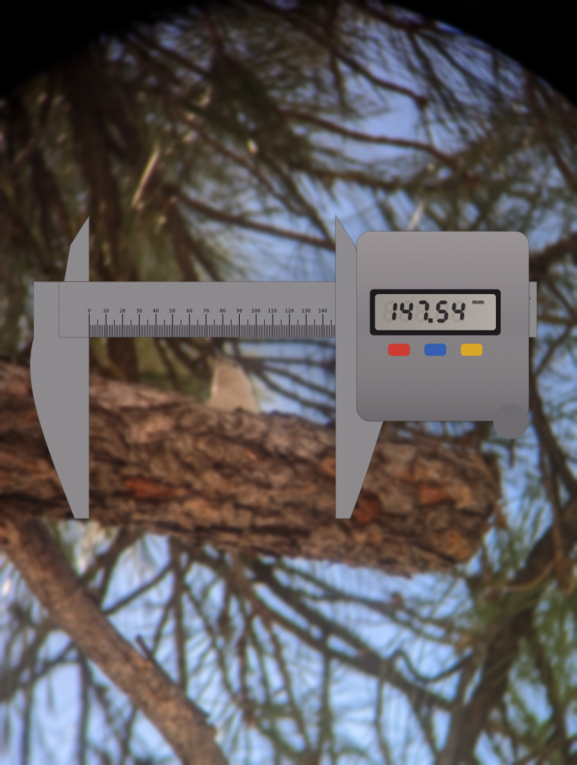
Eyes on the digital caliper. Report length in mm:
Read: 147.54 mm
